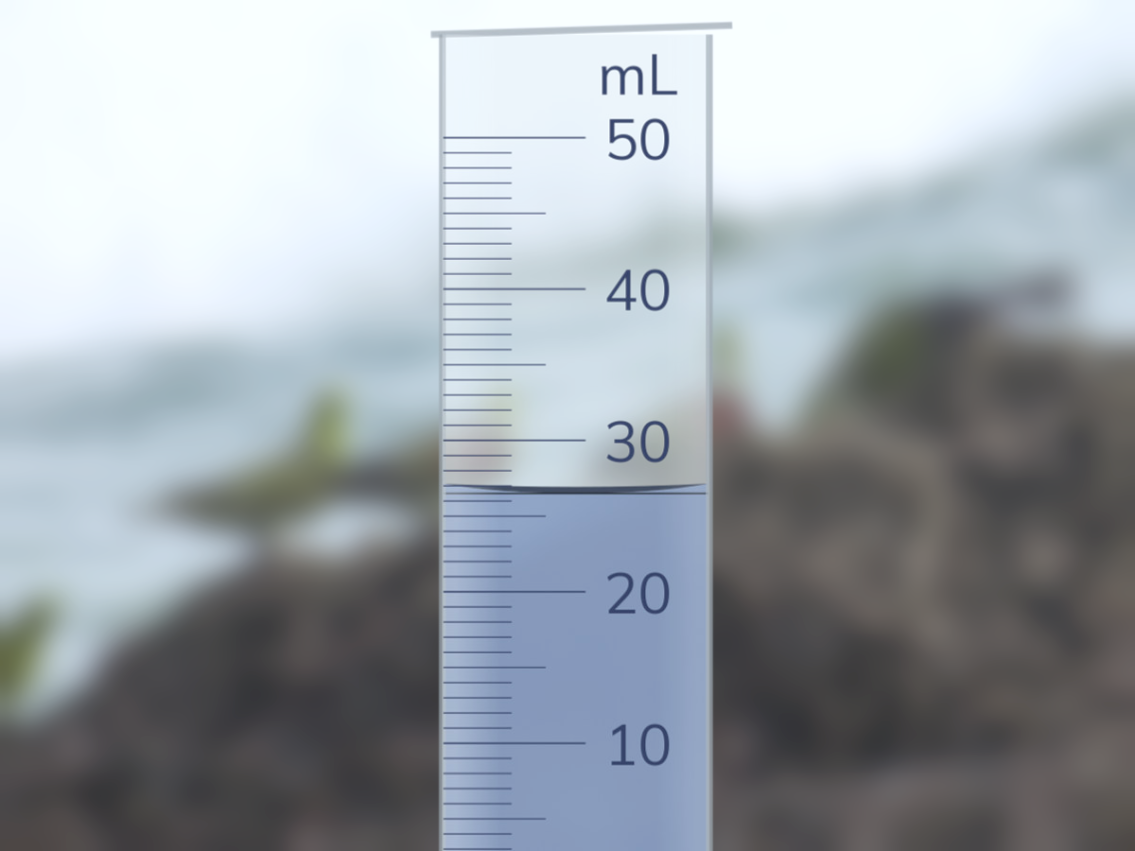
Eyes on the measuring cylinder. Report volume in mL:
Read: 26.5 mL
